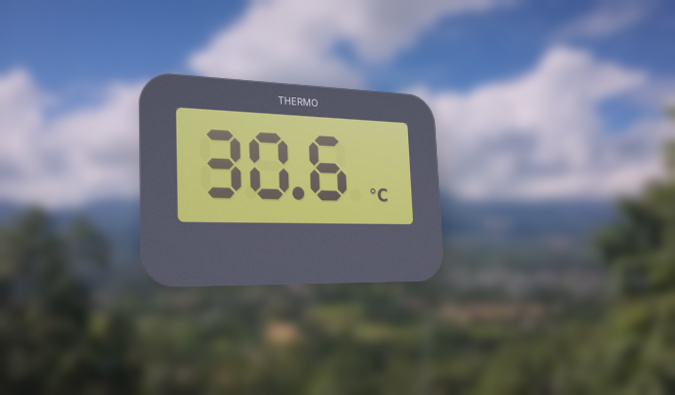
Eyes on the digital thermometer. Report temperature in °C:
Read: 30.6 °C
